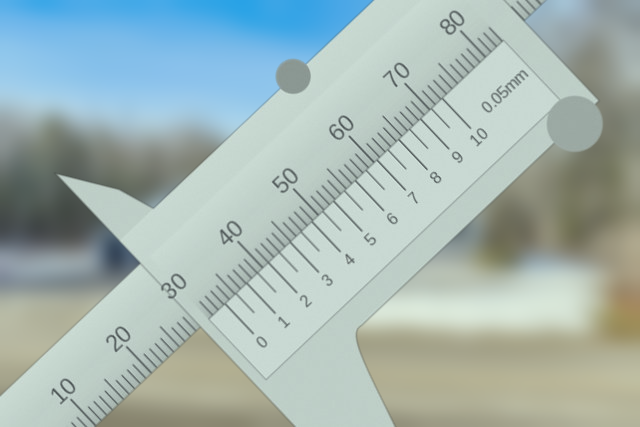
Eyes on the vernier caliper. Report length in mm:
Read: 33.2 mm
